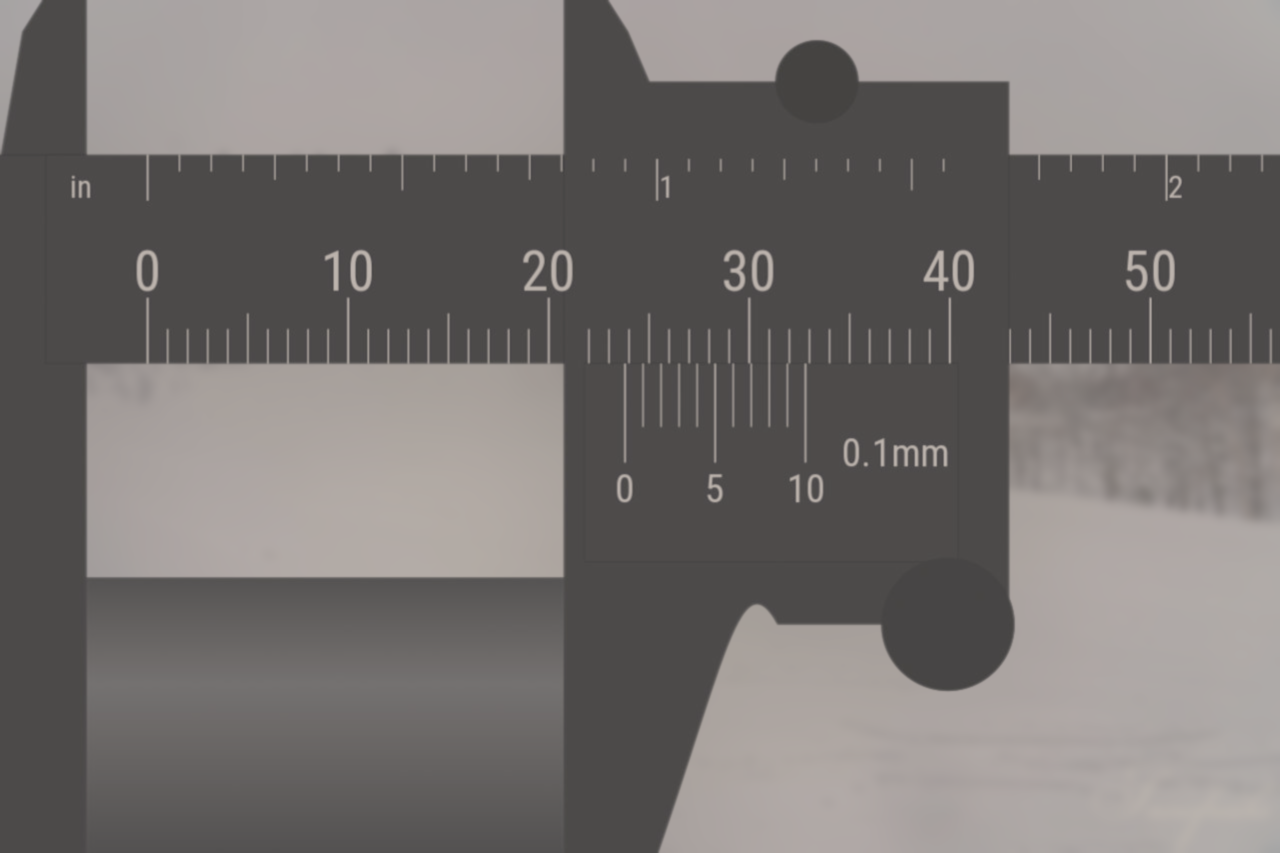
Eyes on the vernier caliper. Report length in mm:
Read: 23.8 mm
